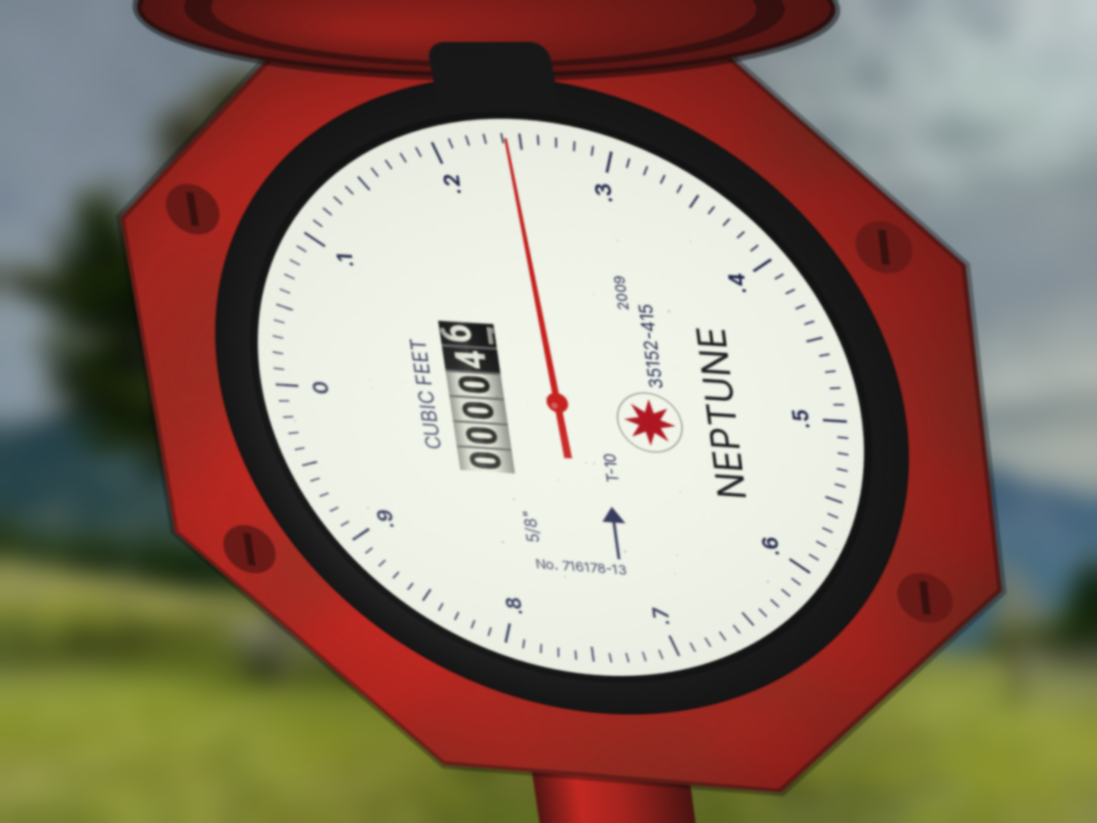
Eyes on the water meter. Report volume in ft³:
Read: 46.24 ft³
